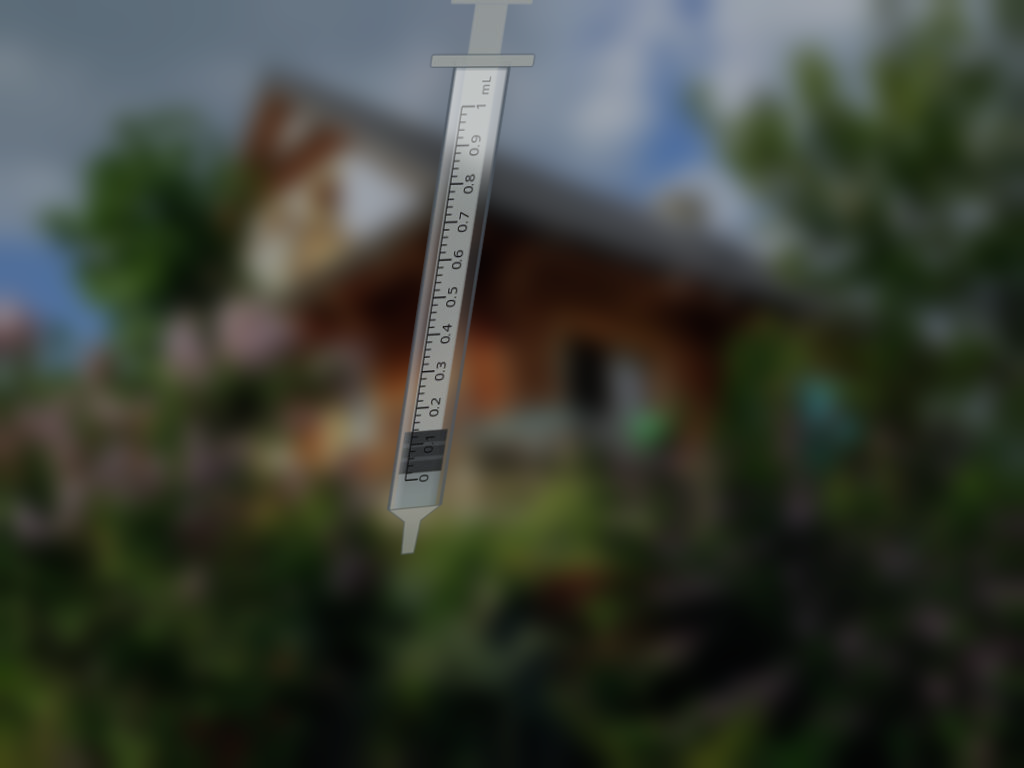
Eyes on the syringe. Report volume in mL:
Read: 0.02 mL
